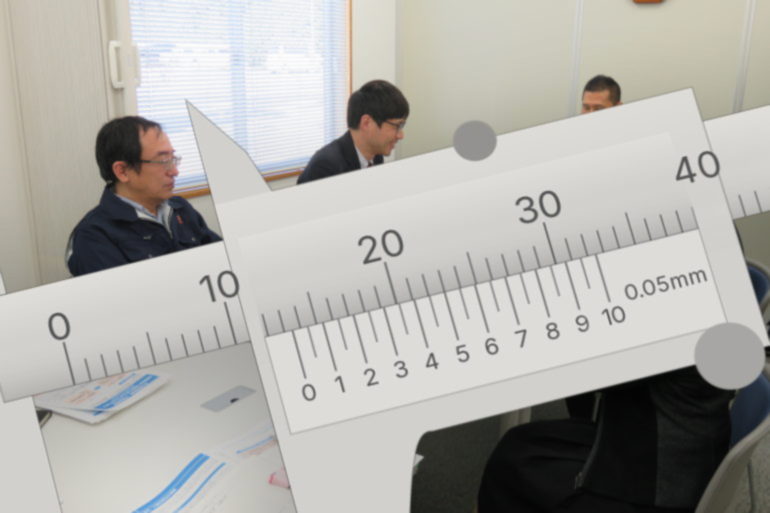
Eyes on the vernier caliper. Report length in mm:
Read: 13.5 mm
